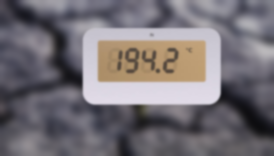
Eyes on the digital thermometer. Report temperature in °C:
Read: 194.2 °C
